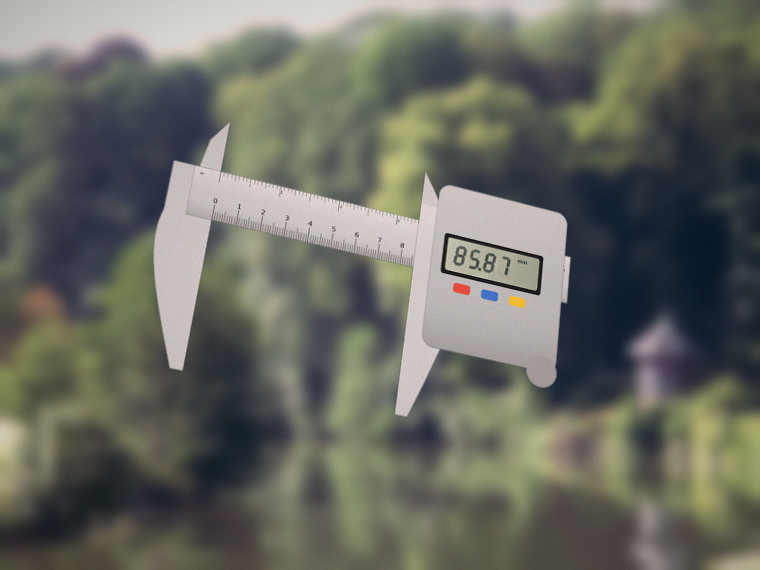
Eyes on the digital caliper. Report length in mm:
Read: 85.87 mm
